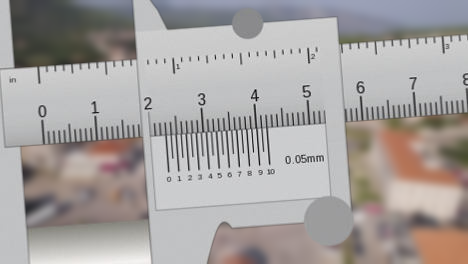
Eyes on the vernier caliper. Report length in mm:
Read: 23.0 mm
